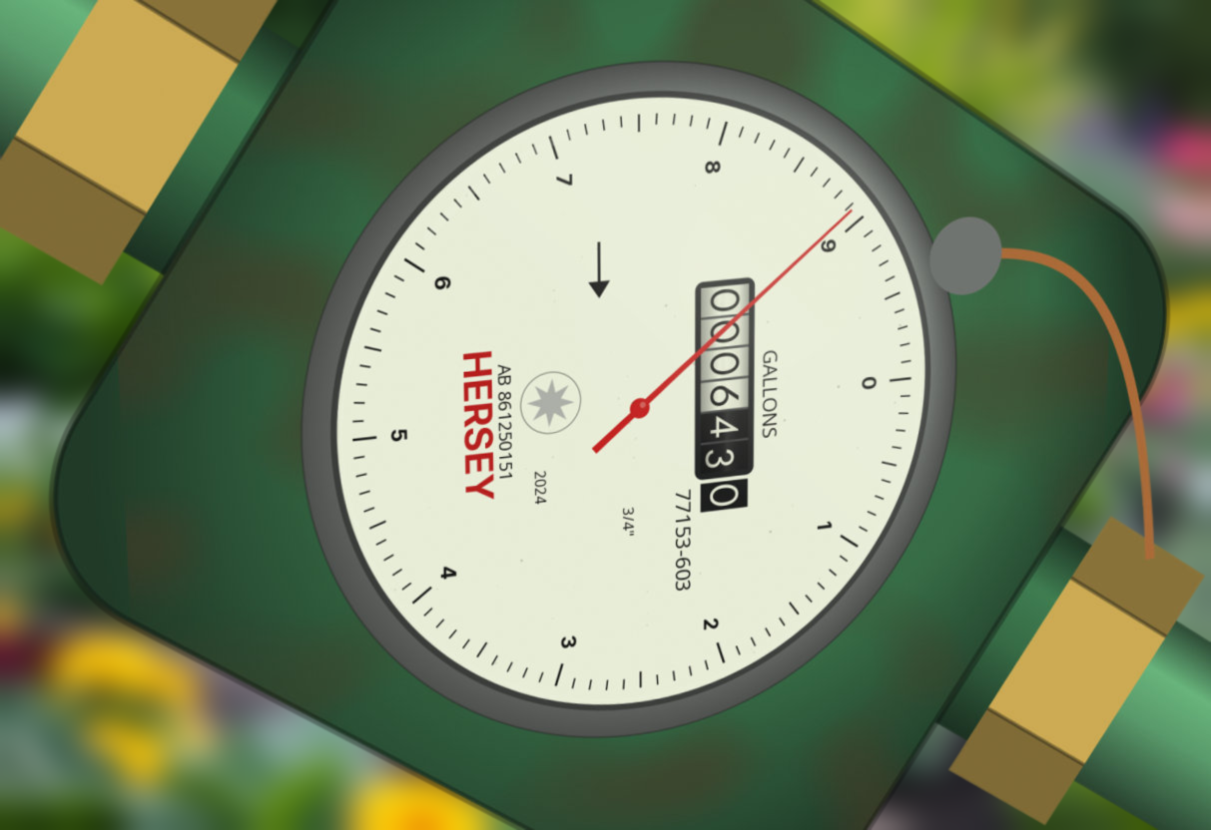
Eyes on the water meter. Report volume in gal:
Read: 6428.9 gal
